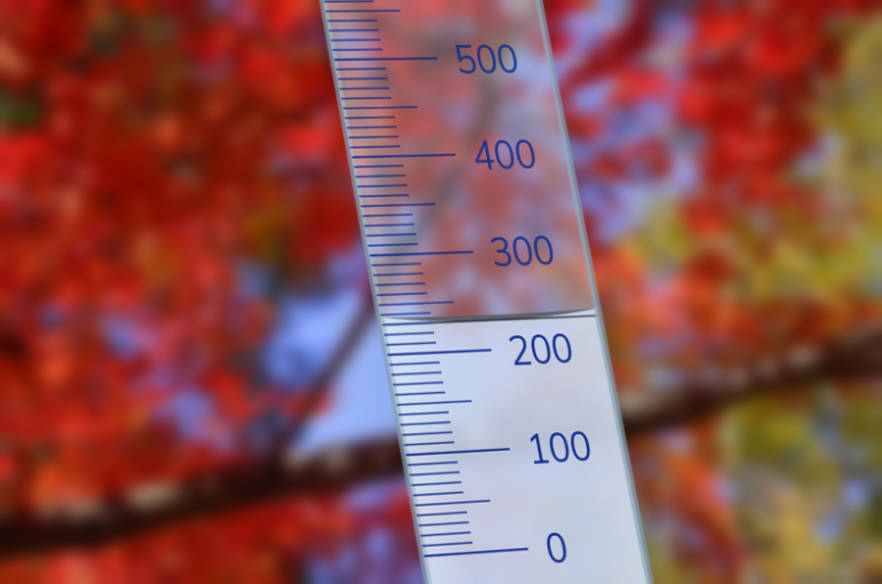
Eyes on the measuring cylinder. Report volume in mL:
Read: 230 mL
